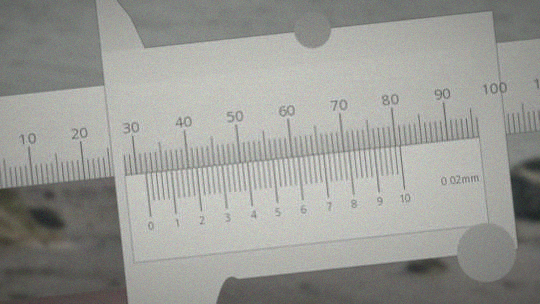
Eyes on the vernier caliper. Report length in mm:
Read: 31.8 mm
